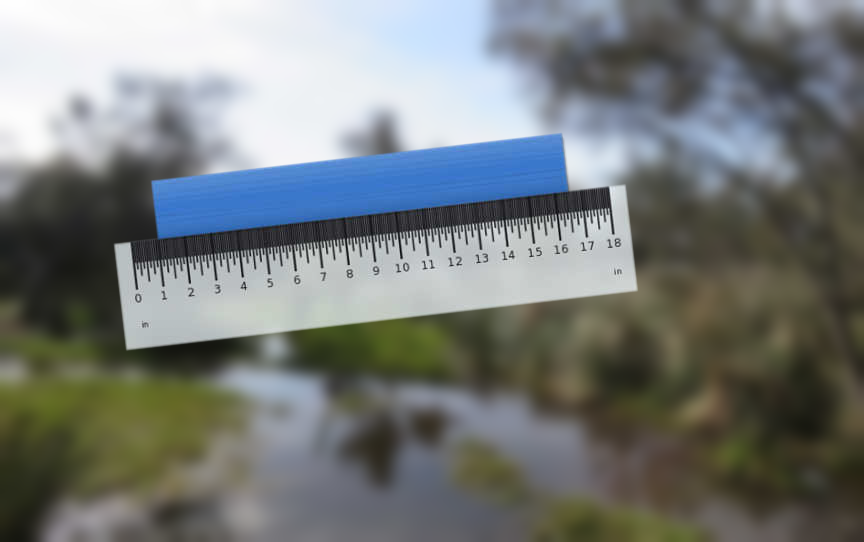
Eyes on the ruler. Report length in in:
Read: 15.5 in
